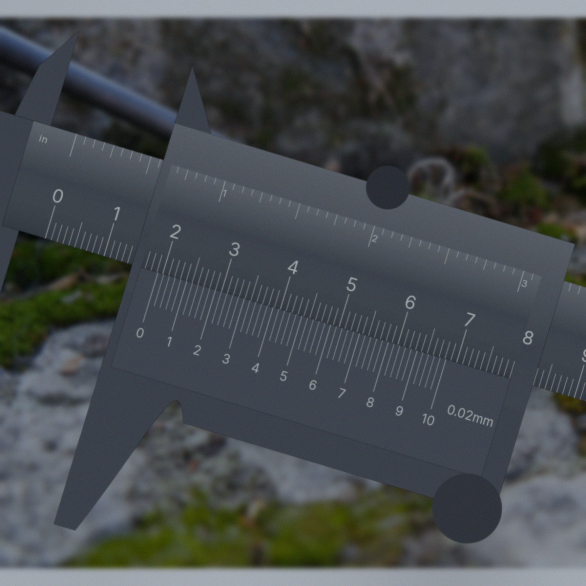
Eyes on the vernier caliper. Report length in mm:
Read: 19.2 mm
